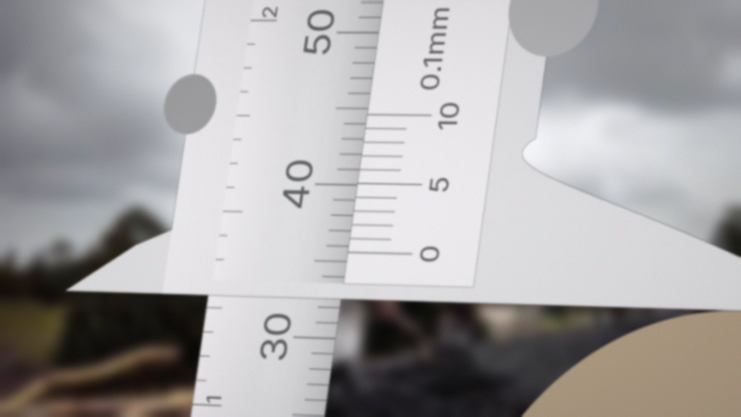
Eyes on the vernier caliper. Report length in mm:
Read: 35.6 mm
